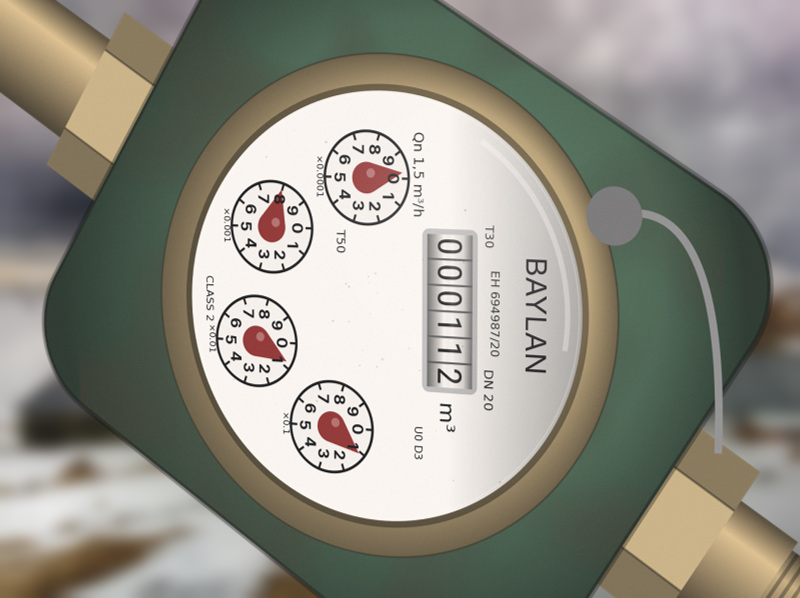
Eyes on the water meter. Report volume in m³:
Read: 112.1079 m³
